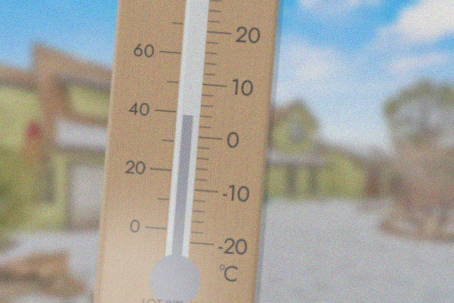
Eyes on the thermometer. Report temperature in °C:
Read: 4 °C
